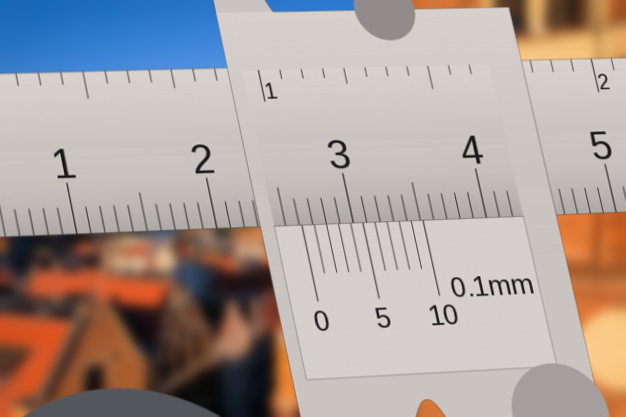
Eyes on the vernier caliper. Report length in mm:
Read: 26.2 mm
